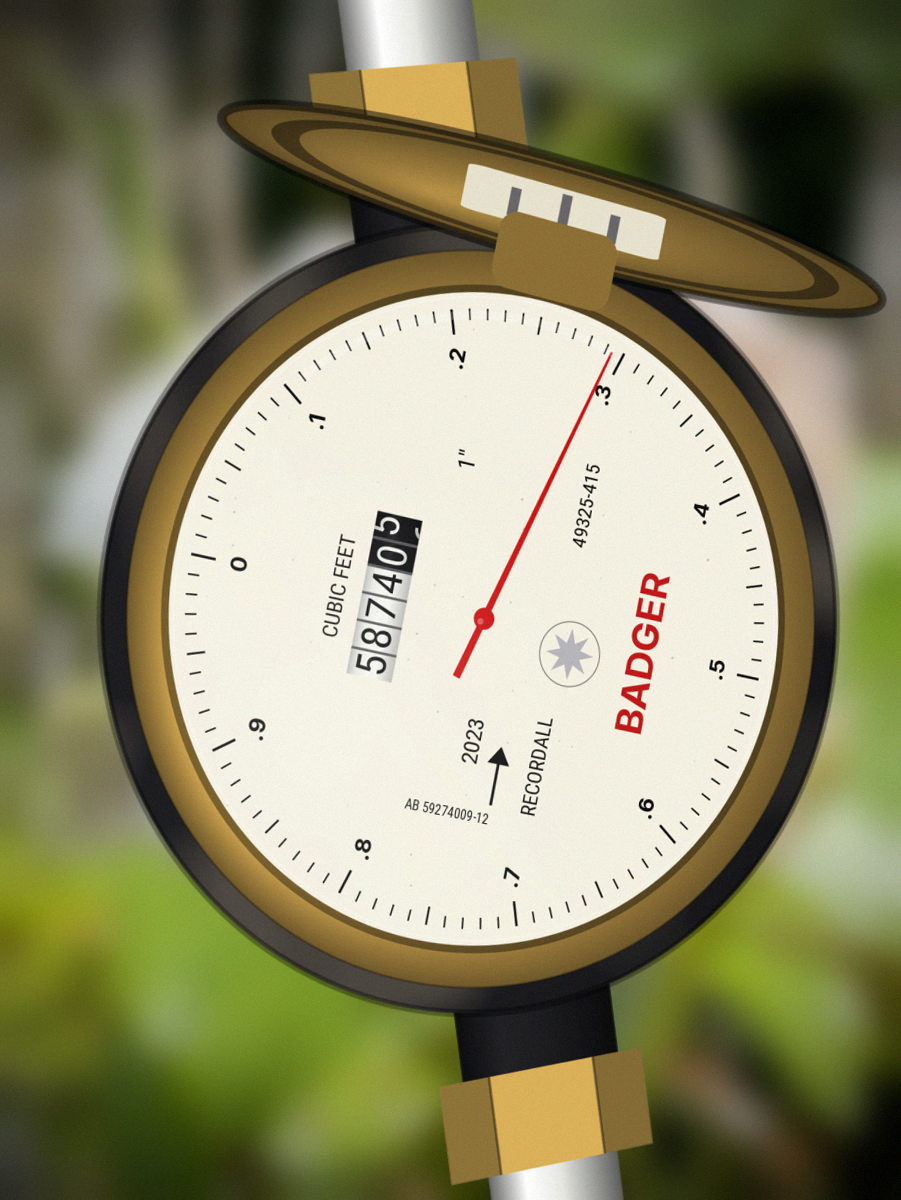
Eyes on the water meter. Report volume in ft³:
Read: 587405.29 ft³
